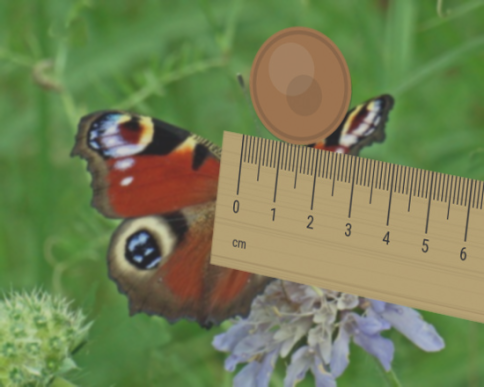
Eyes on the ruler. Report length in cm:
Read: 2.7 cm
